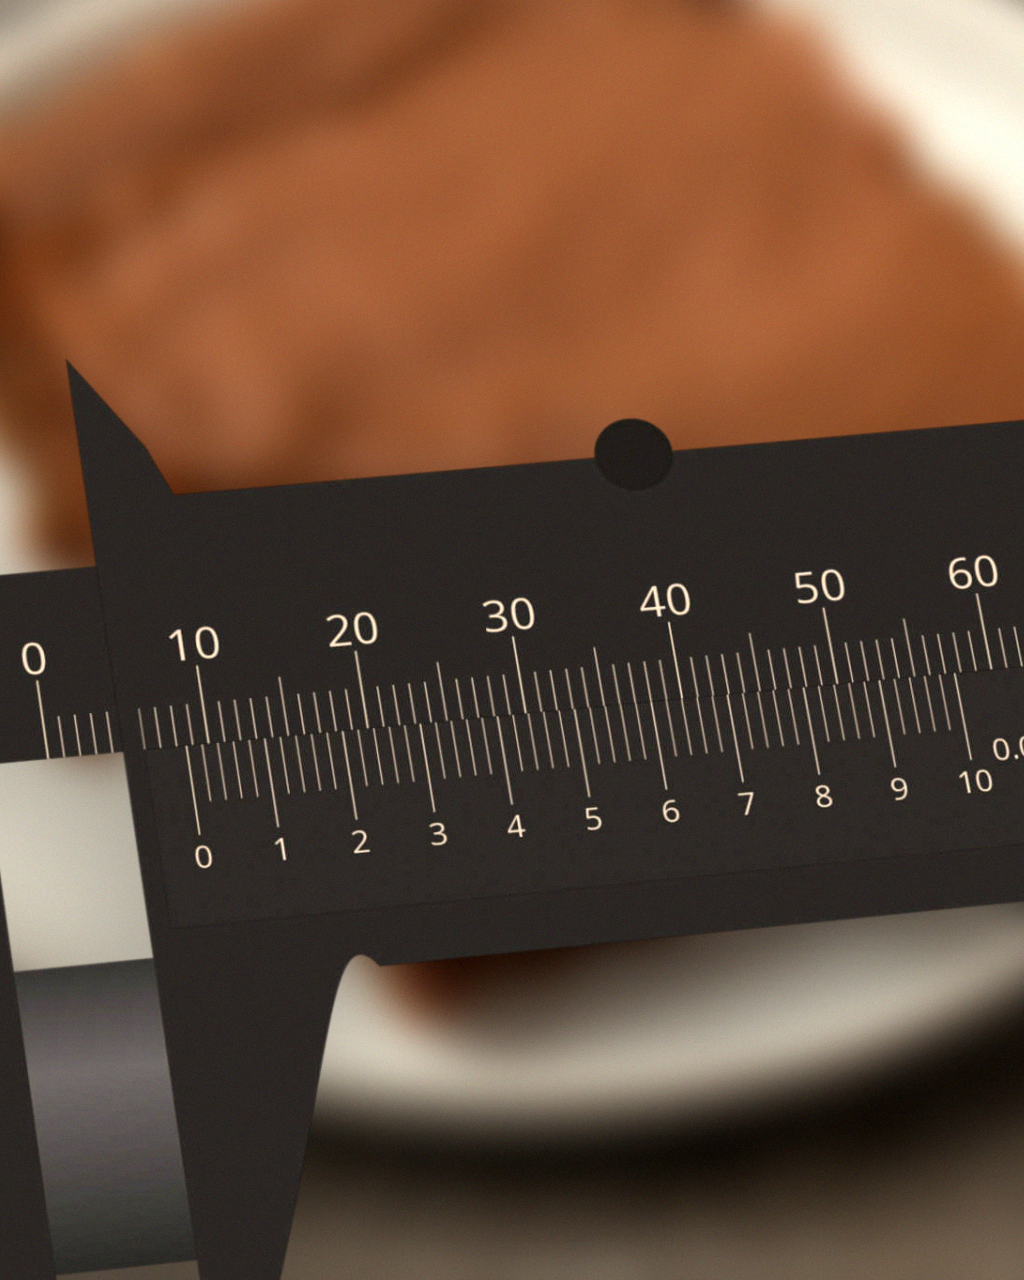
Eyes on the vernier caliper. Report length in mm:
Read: 8.6 mm
